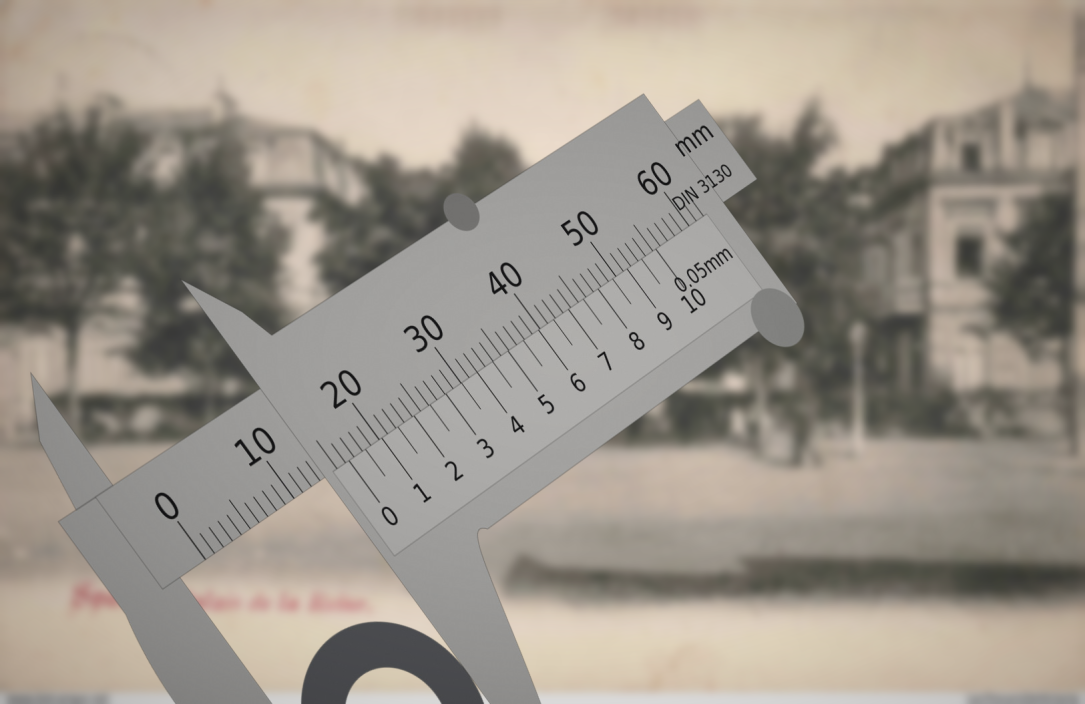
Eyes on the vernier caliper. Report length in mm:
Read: 16.4 mm
